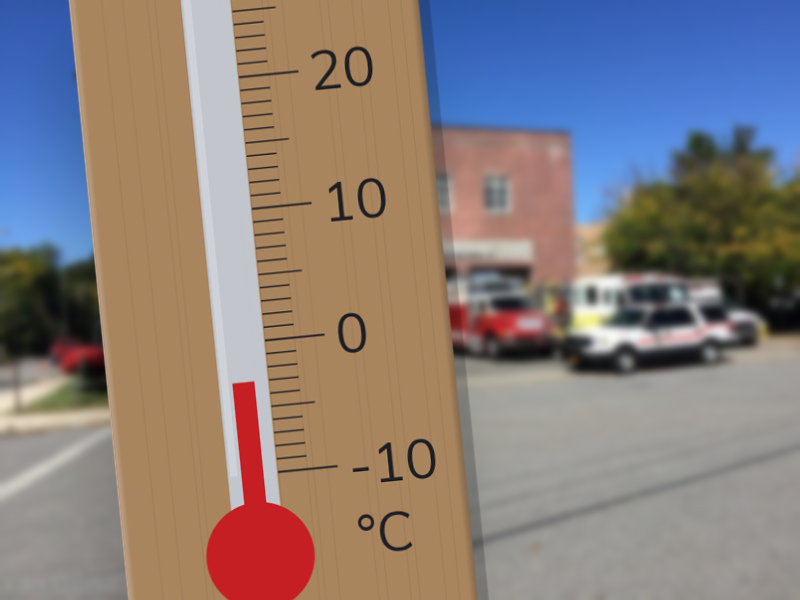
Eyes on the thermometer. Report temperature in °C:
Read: -3 °C
